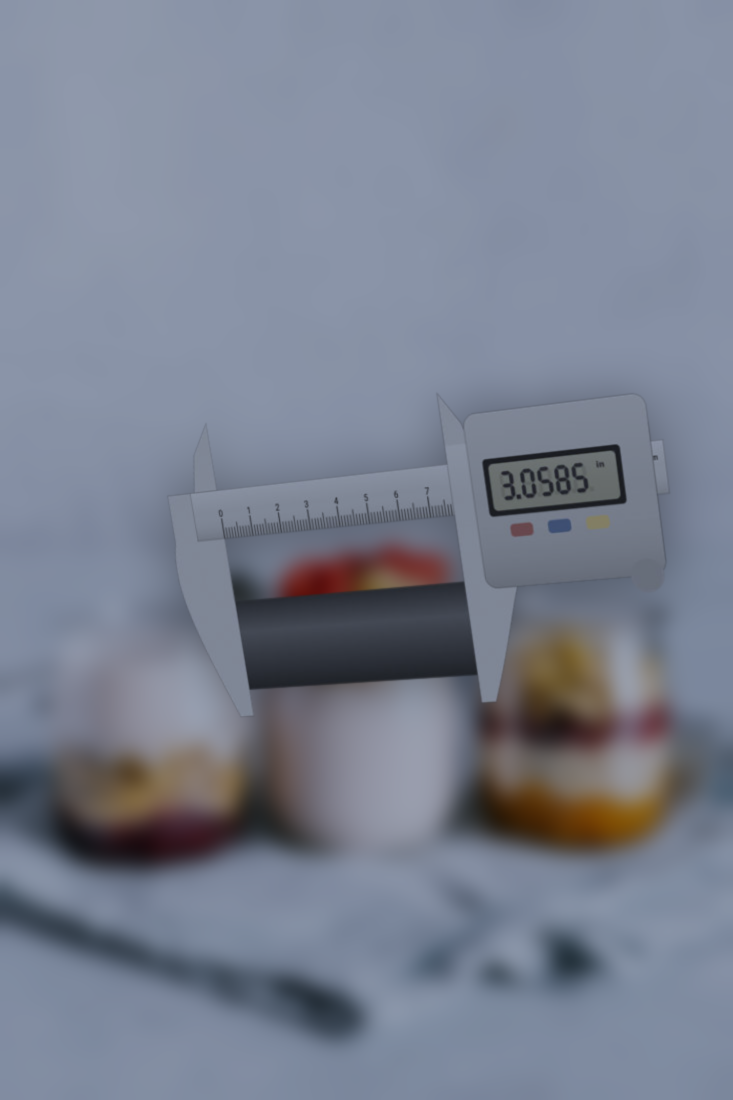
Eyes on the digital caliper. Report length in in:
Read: 3.0585 in
